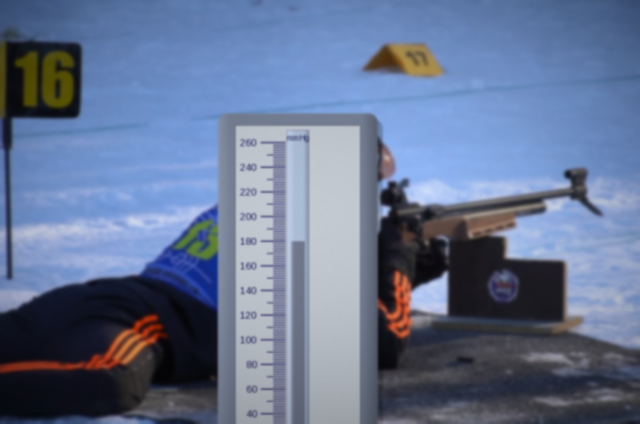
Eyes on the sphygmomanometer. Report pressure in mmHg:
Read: 180 mmHg
